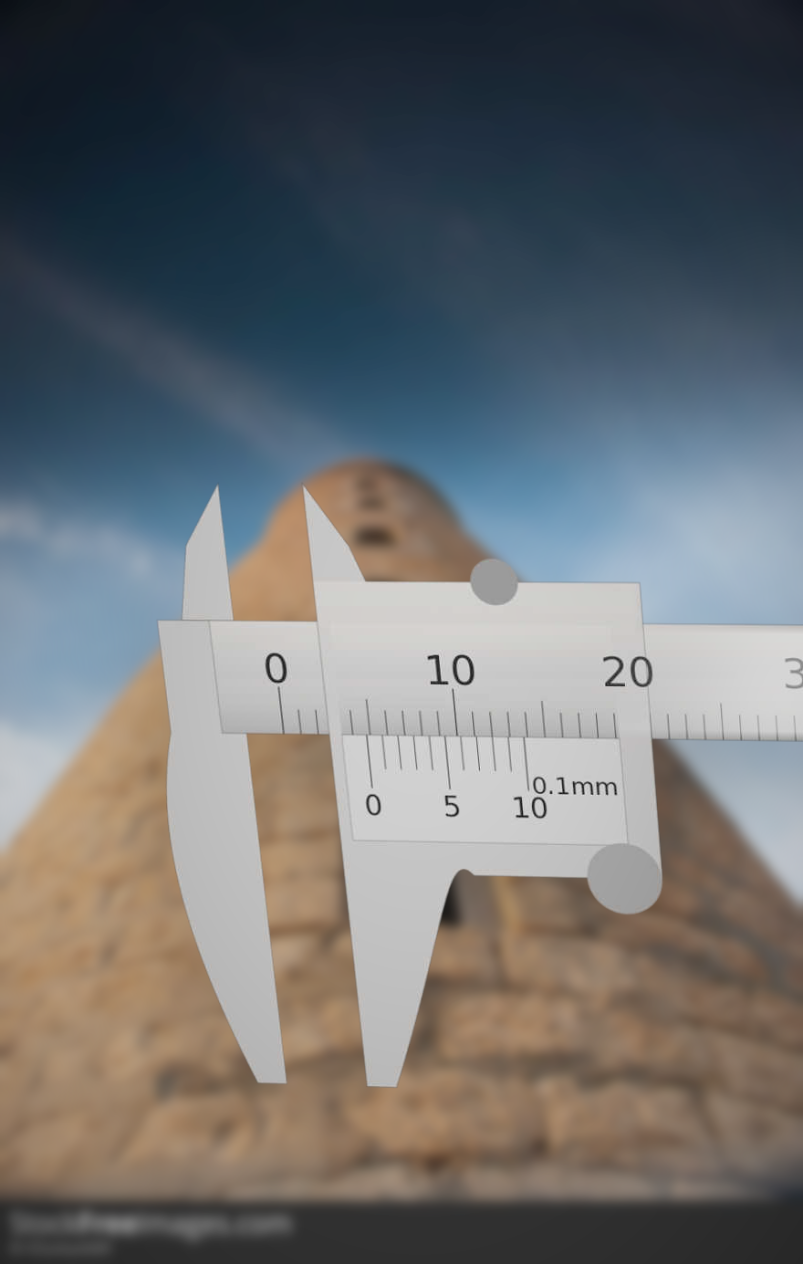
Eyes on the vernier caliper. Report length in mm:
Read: 4.8 mm
